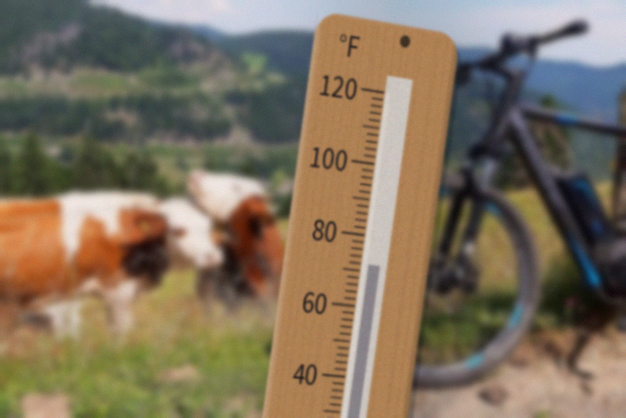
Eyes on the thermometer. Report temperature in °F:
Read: 72 °F
